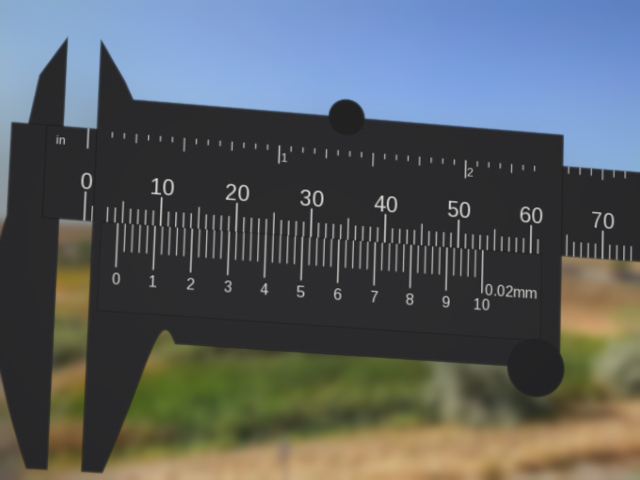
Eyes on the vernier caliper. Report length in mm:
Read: 4.4 mm
